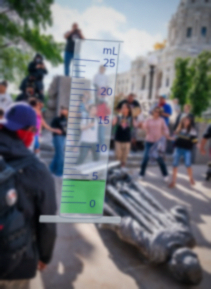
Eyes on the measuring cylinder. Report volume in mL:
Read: 4 mL
